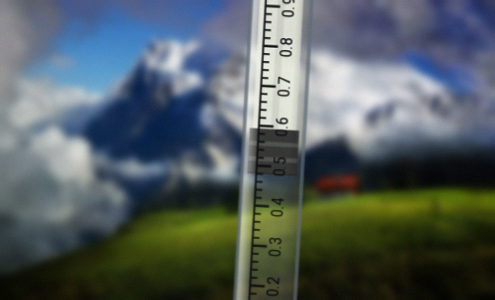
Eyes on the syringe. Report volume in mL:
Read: 0.48 mL
